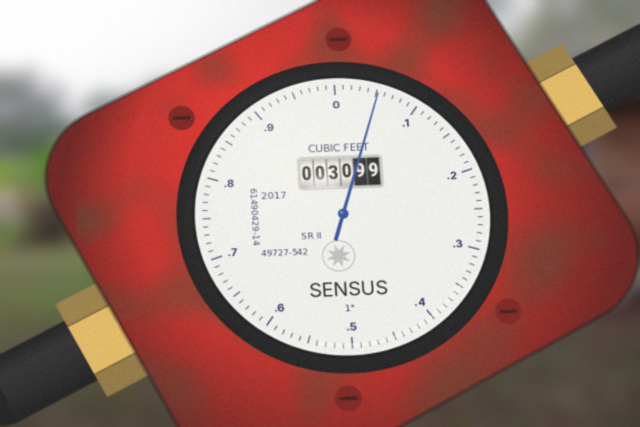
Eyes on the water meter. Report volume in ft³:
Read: 3099.05 ft³
